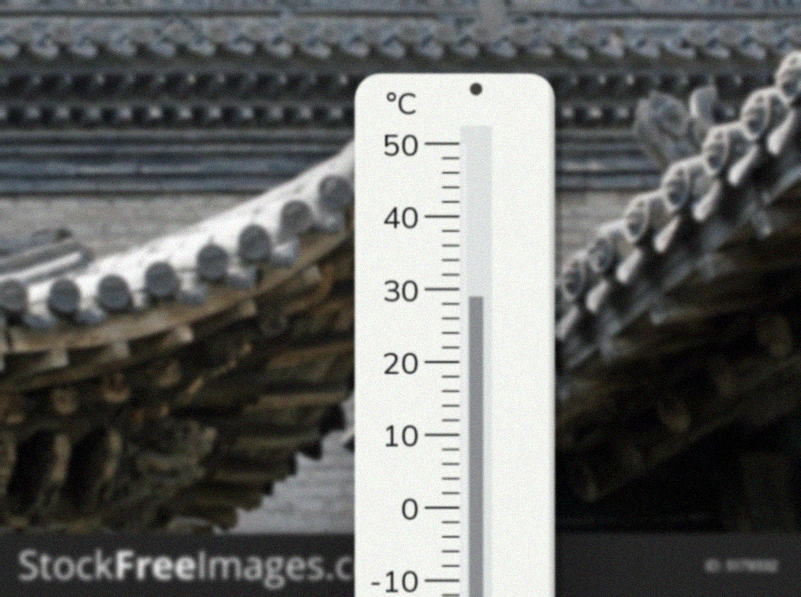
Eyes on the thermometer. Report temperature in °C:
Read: 29 °C
